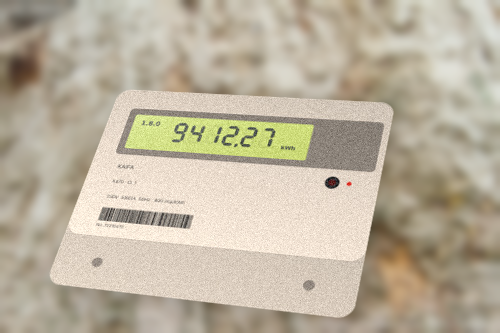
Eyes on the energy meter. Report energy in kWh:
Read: 9412.27 kWh
